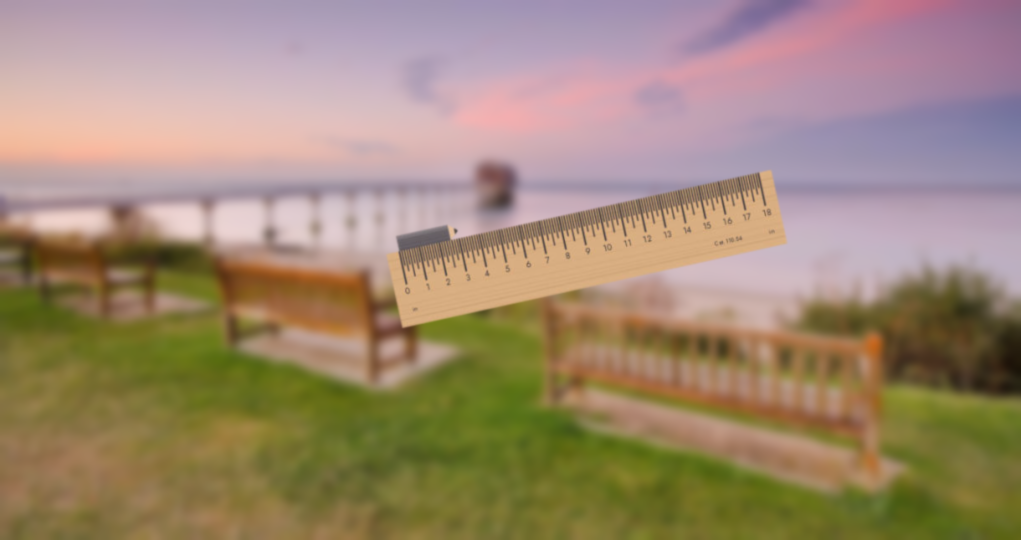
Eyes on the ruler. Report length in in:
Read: 3 in
